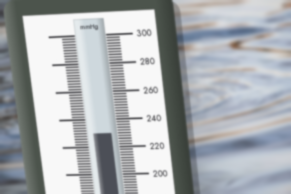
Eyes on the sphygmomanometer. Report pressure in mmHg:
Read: 230 mmHg
